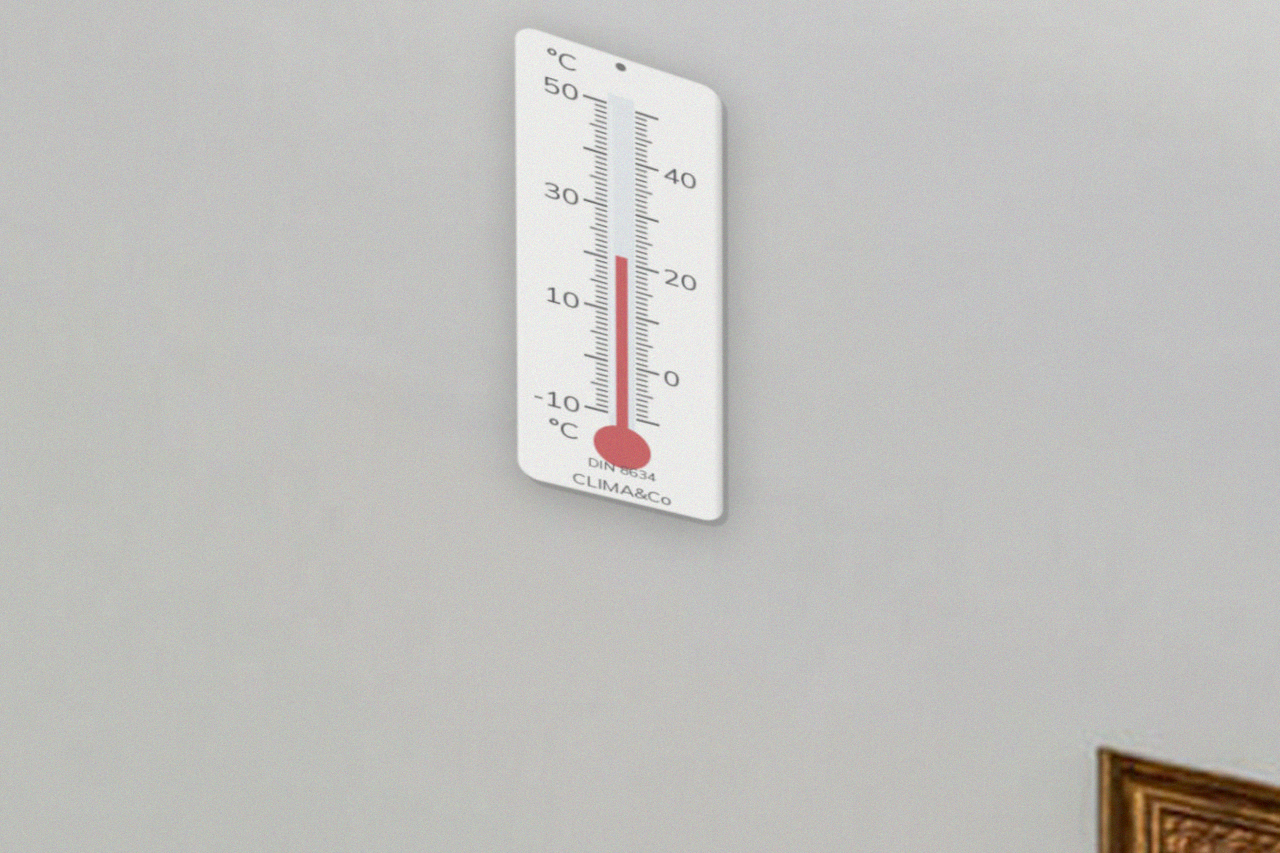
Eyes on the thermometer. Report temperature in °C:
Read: 21 °C
